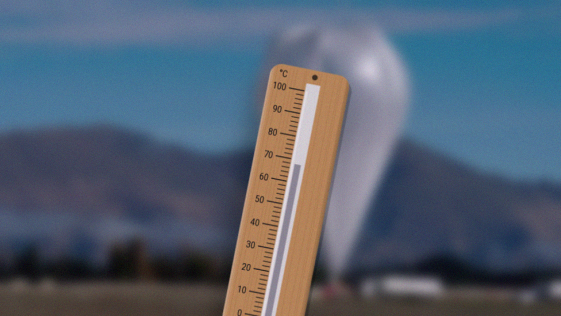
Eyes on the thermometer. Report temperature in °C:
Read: 68 °C
